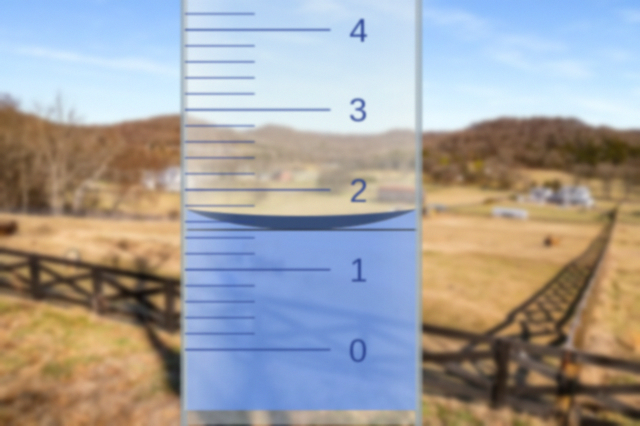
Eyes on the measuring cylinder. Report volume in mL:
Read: 1.5 mL
